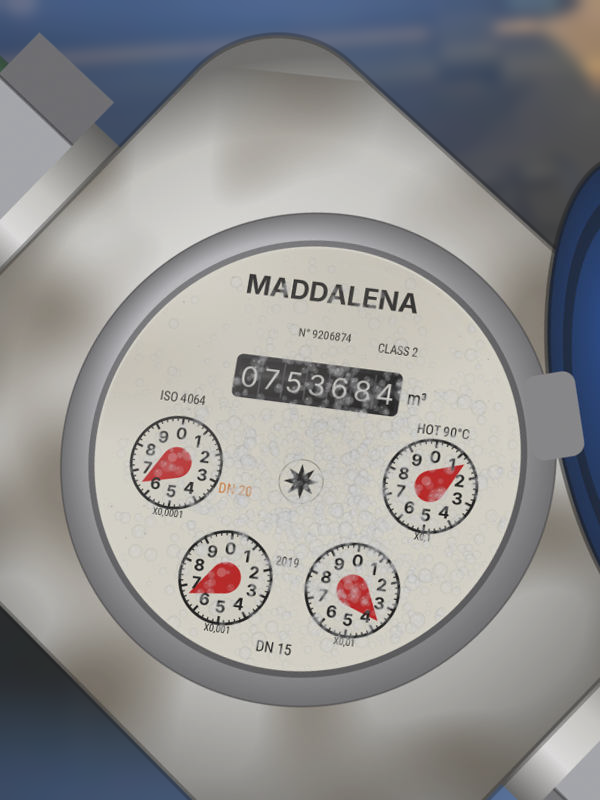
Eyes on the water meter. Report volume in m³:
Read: 753684.1366 m³
